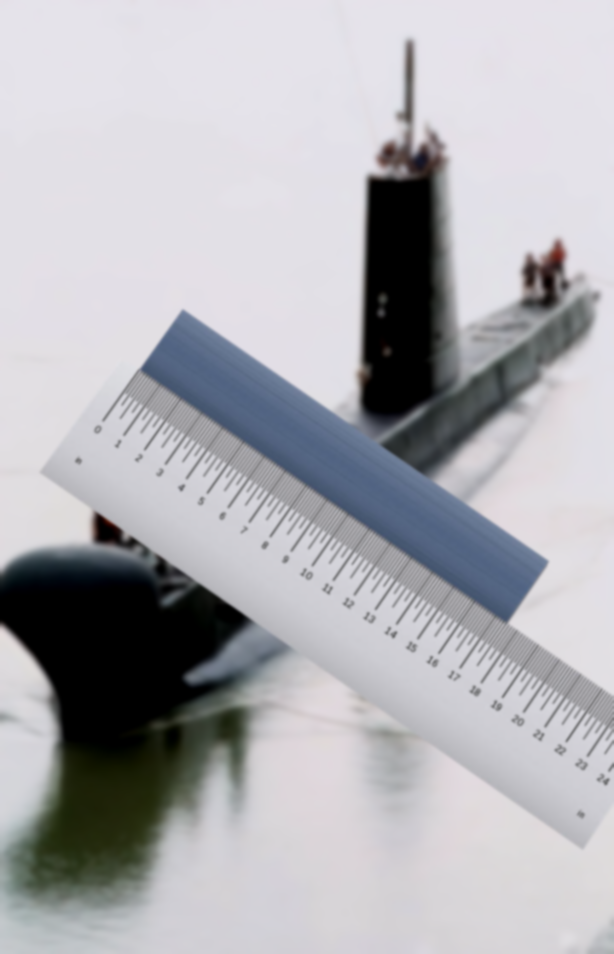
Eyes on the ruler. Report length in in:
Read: 17.5 in
